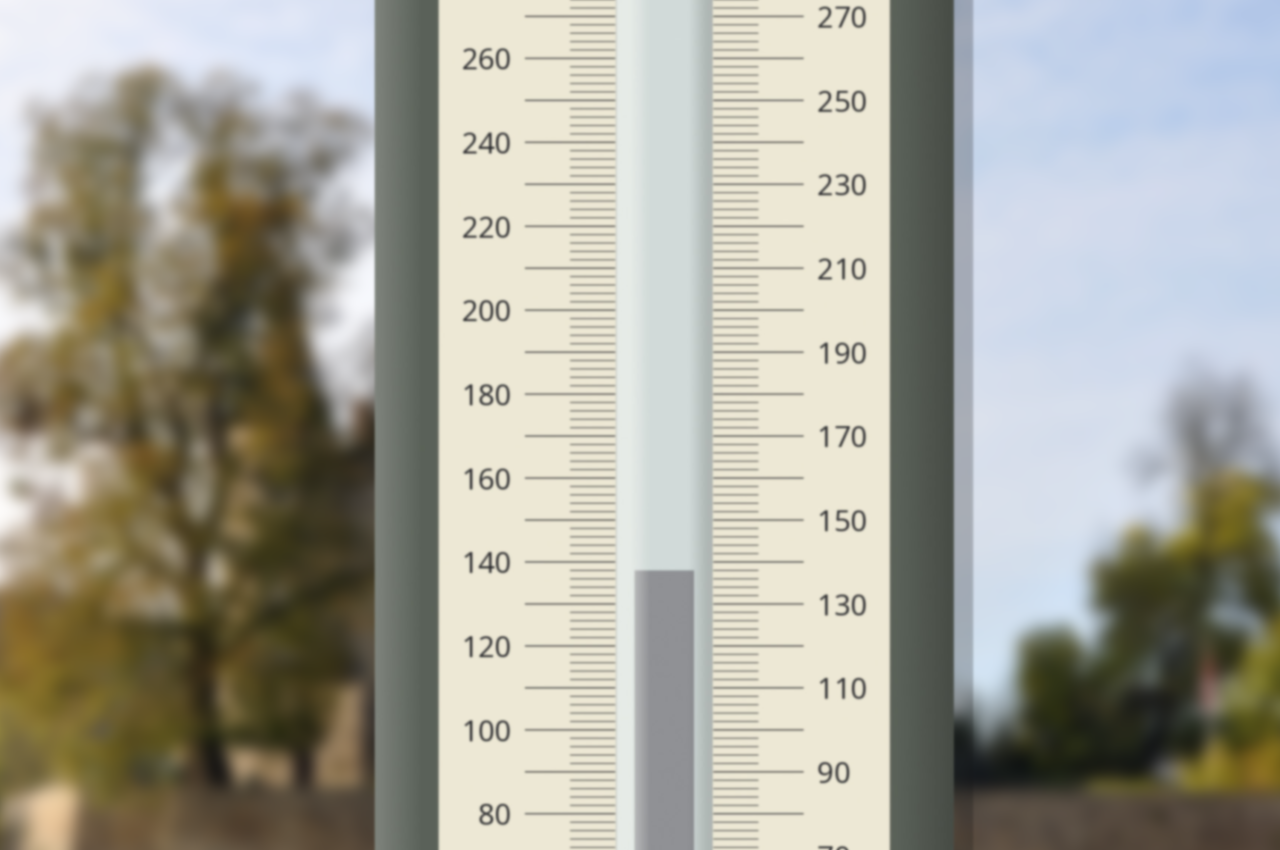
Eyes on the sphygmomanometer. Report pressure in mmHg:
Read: 138 mmHg
